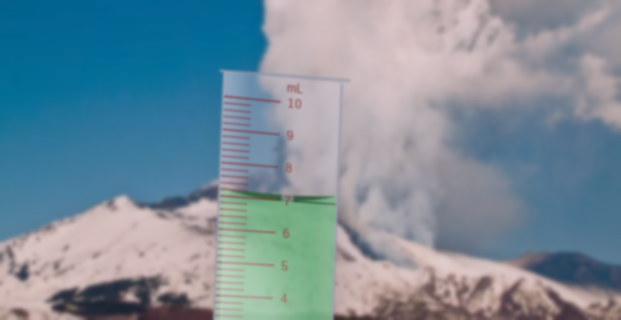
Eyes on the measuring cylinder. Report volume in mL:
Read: 7 mL
